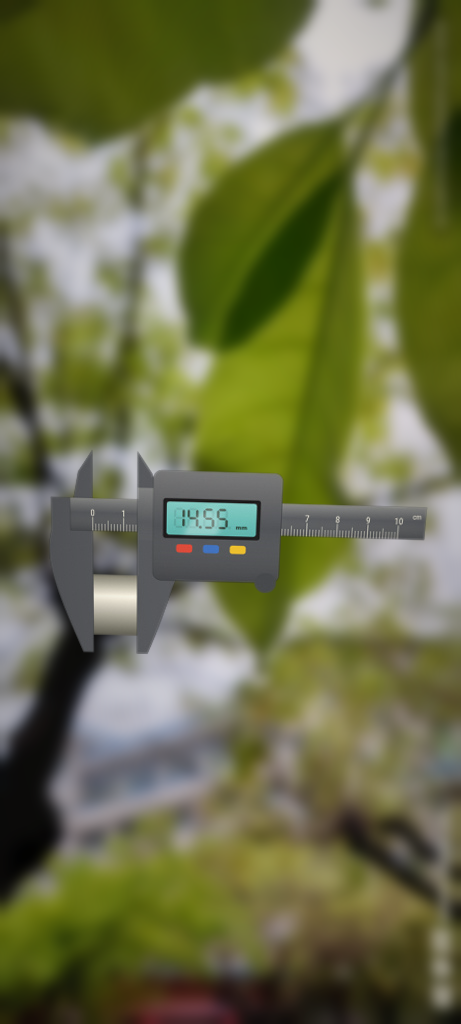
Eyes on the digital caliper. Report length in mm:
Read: 14.55 mm
